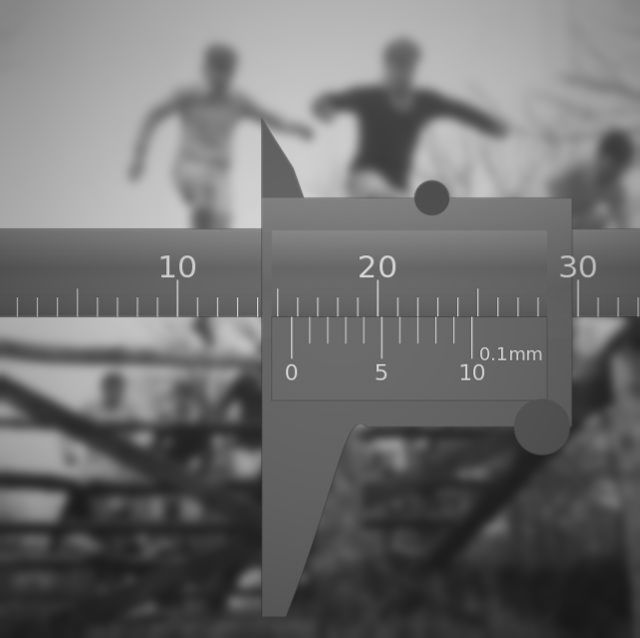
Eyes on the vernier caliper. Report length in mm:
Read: 15.7 mm
